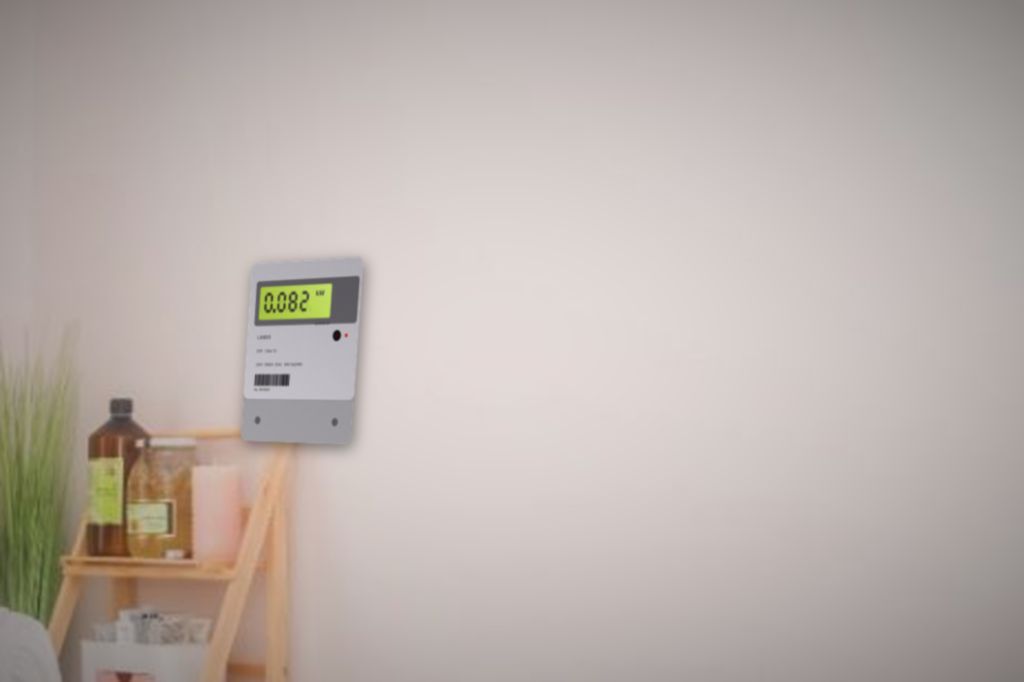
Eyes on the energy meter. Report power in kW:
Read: 0.082 kW
